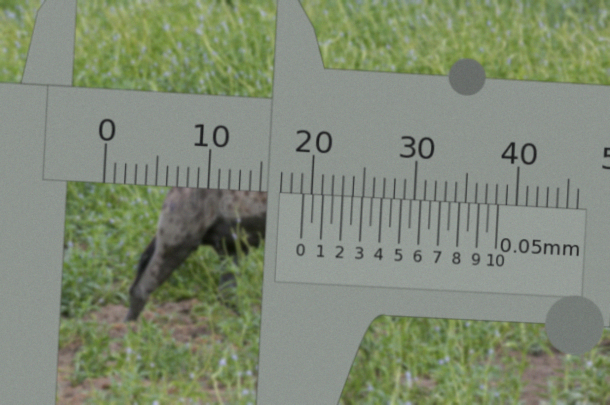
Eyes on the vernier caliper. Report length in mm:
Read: 19.2 mm
